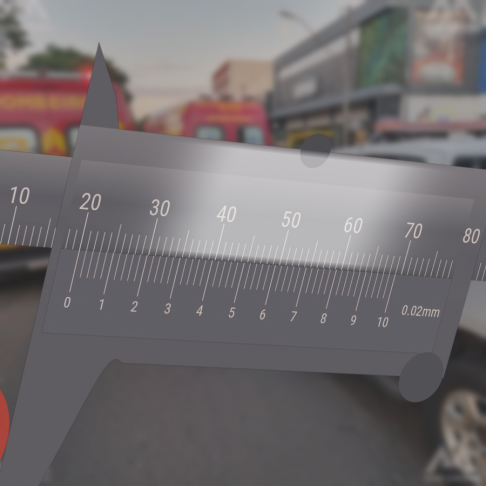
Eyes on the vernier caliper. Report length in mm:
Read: 20.0 mm
